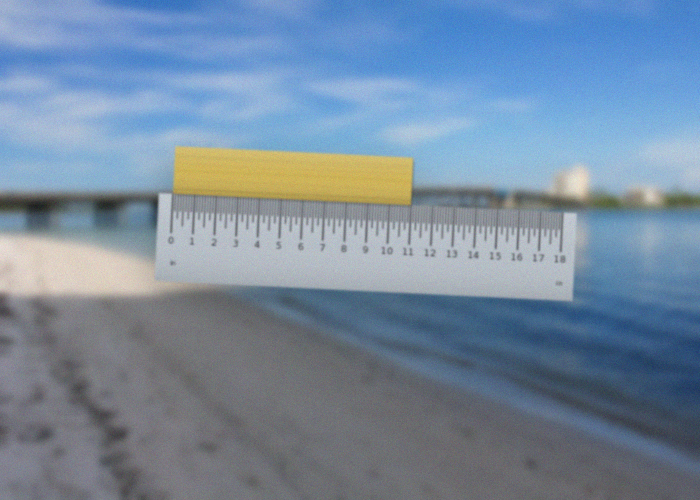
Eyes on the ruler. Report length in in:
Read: 11 in
